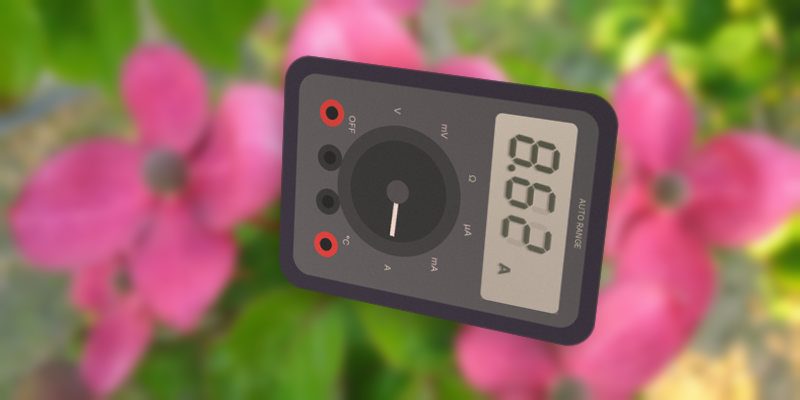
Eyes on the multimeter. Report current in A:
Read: 8.62 A
